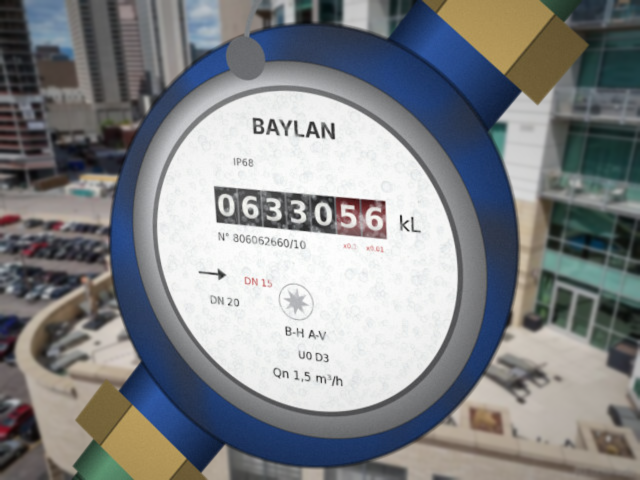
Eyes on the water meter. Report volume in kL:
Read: 6330.56 kL
